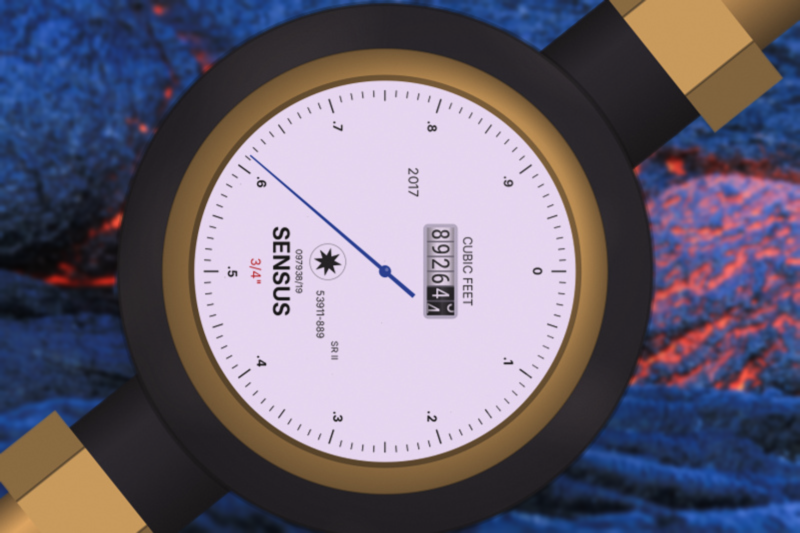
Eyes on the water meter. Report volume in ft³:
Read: 892643.61 ft³
